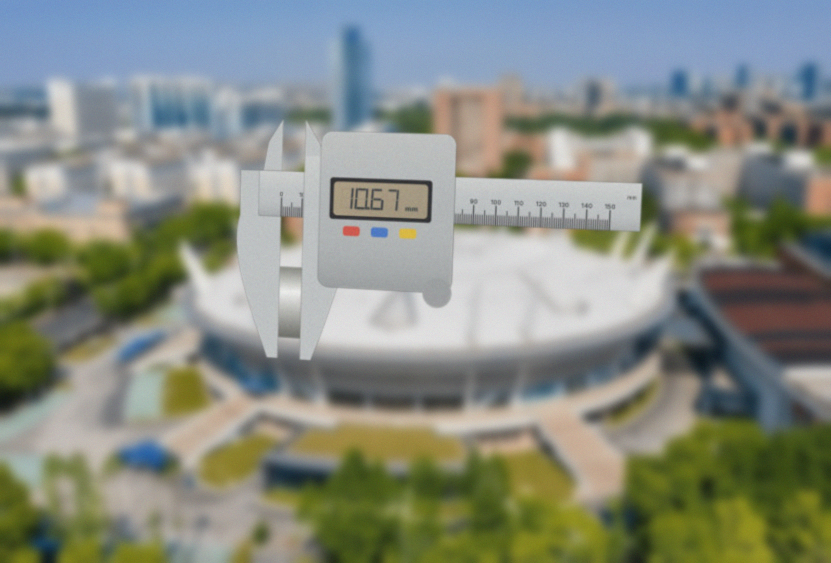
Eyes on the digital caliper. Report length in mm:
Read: 10.67 mm
